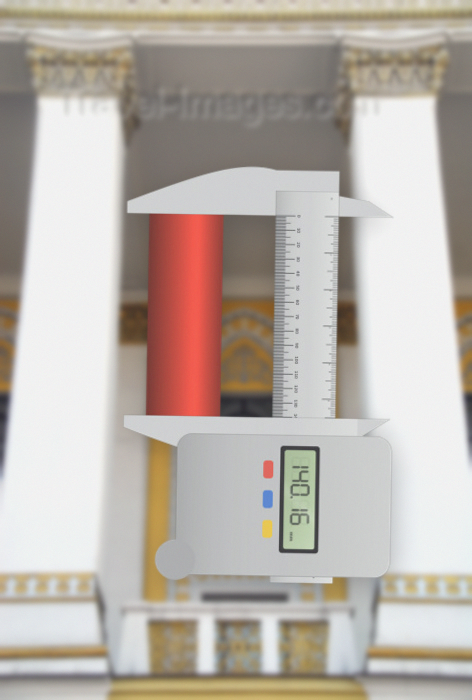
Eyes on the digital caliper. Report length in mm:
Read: 140.16 mm
